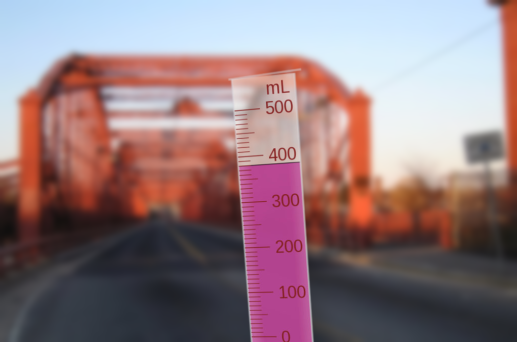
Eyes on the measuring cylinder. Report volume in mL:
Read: 380 mL
